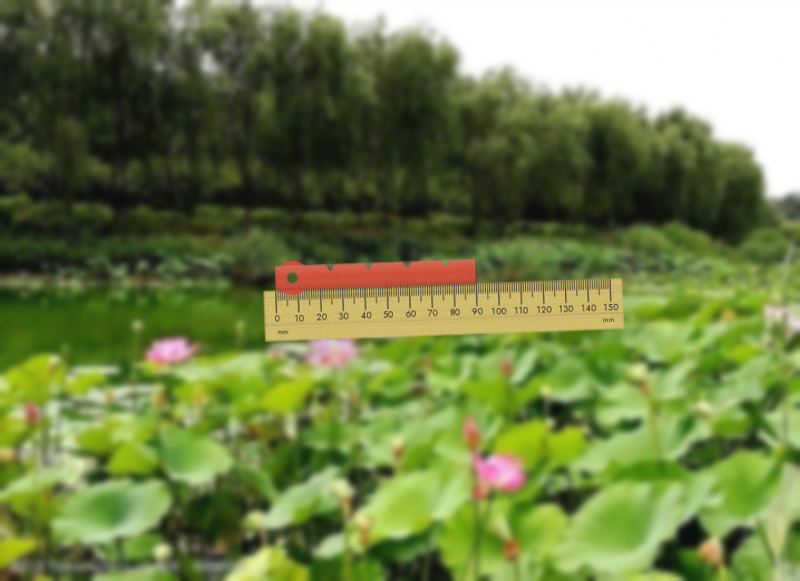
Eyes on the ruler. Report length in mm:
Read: 90 mm
